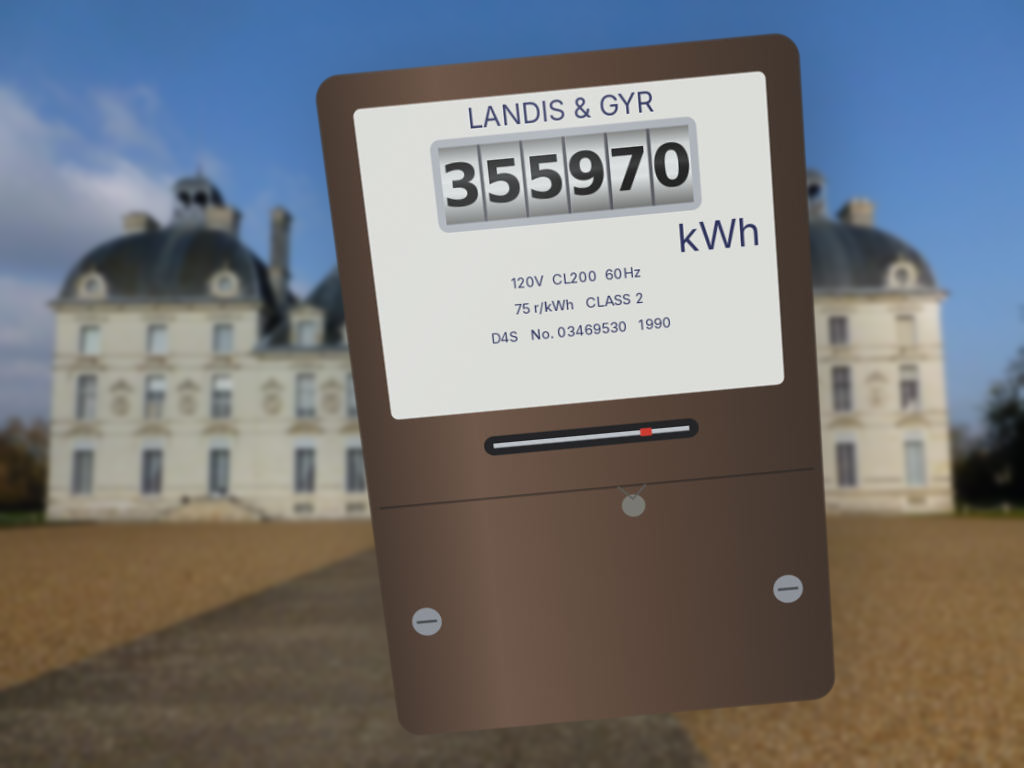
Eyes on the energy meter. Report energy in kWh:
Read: 355970 kWh
